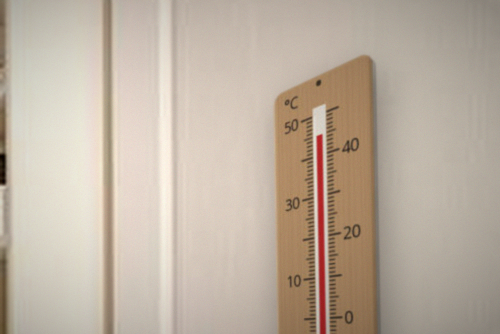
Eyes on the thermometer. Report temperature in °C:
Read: 45 °C
